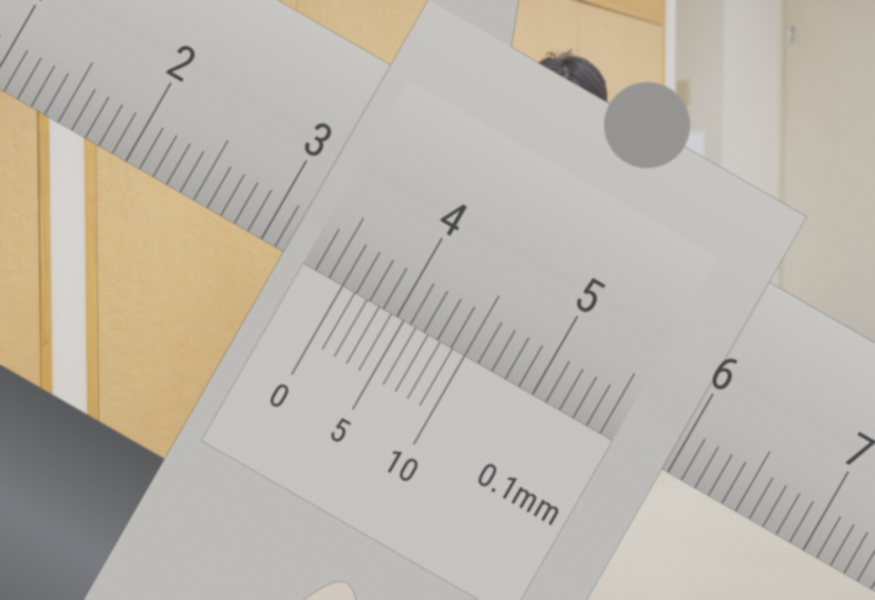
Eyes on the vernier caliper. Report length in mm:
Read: 36.0 mm
